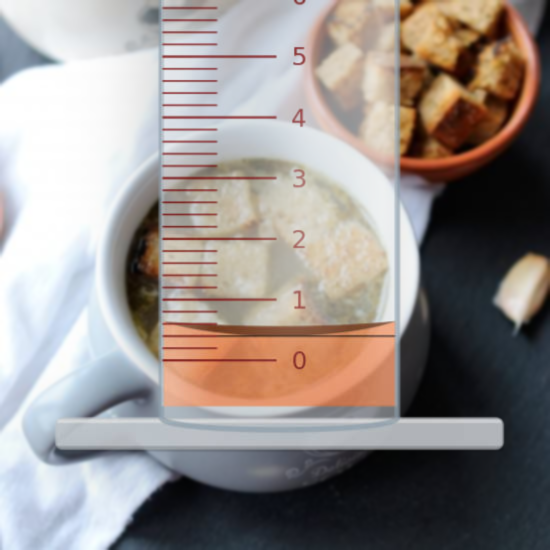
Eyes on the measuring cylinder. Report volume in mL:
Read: 0.4 mL
